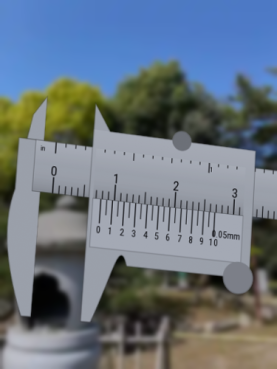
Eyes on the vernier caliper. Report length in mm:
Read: 7.8 mm
